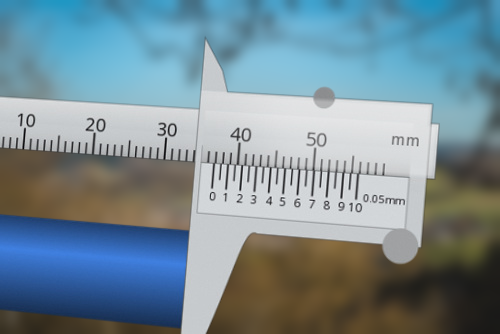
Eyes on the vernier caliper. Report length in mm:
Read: 36.8 mm
